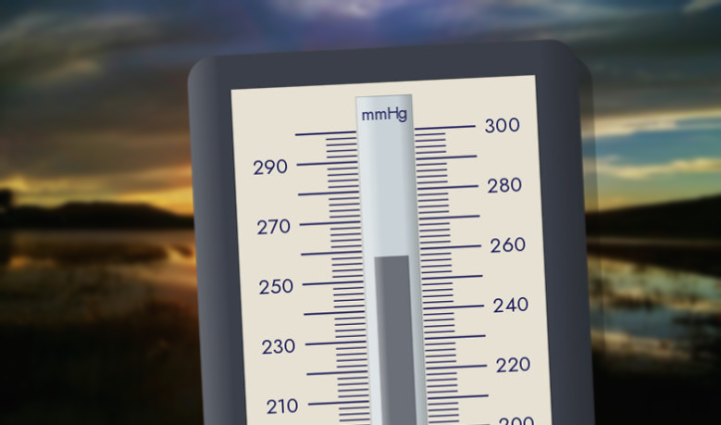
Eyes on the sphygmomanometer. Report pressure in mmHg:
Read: 258 mmHg
